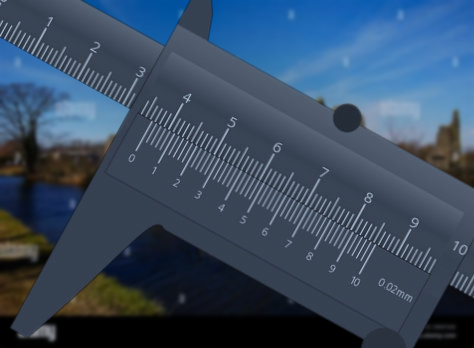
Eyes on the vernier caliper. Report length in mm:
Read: 36.5 mm
